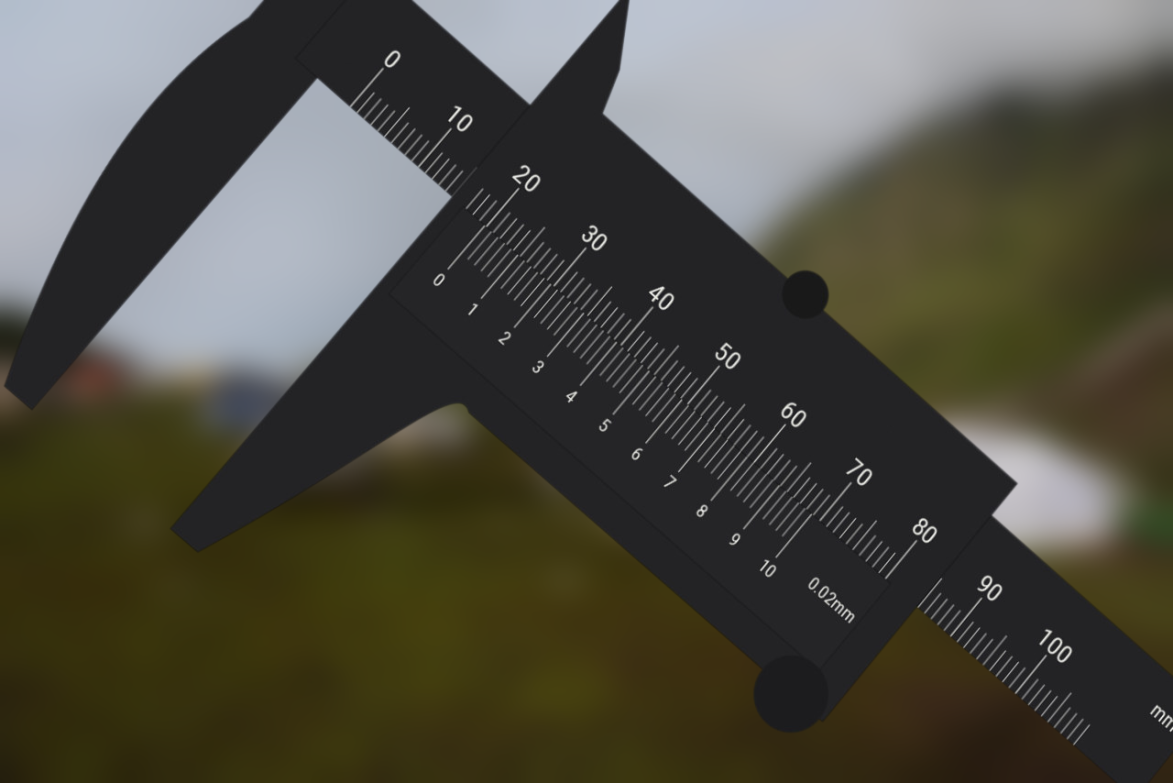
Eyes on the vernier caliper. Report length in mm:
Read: 19.8 mm
